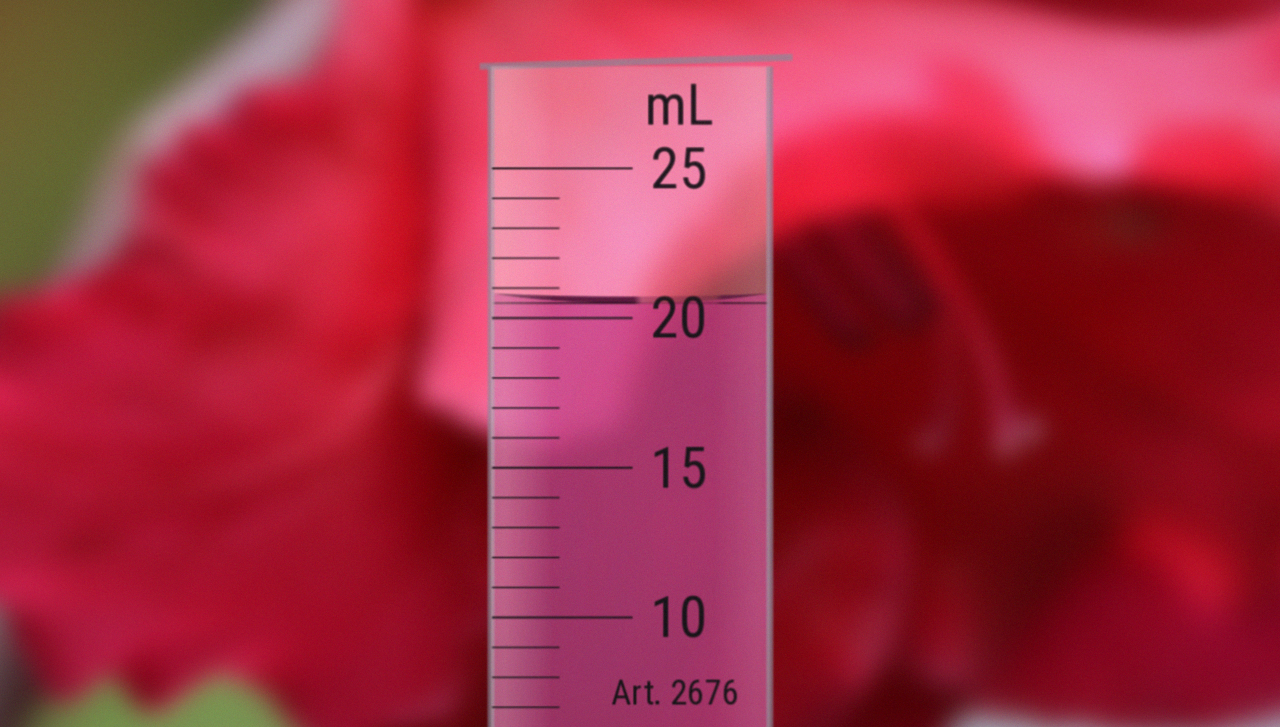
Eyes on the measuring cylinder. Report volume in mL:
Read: 20.5 mL
